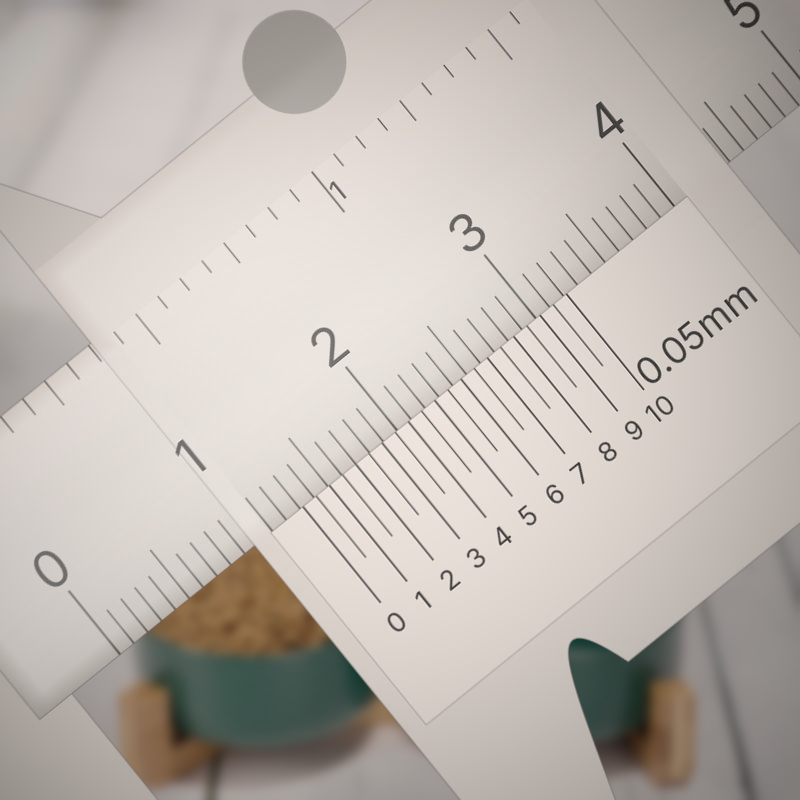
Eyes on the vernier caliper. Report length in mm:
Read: 13.2 mm
